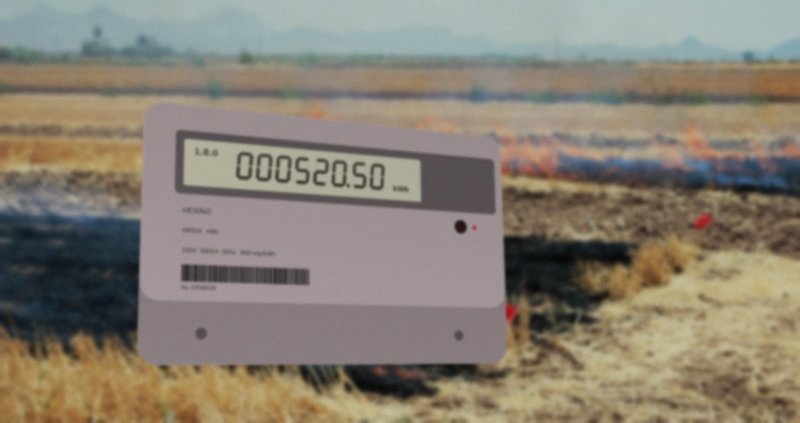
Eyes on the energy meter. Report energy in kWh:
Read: 520.50 kWh
